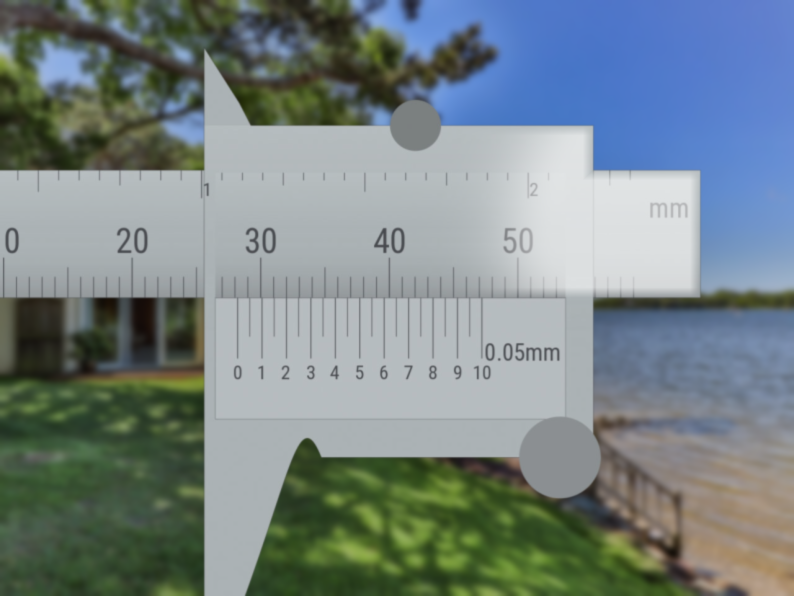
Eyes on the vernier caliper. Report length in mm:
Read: 28.2 mm
